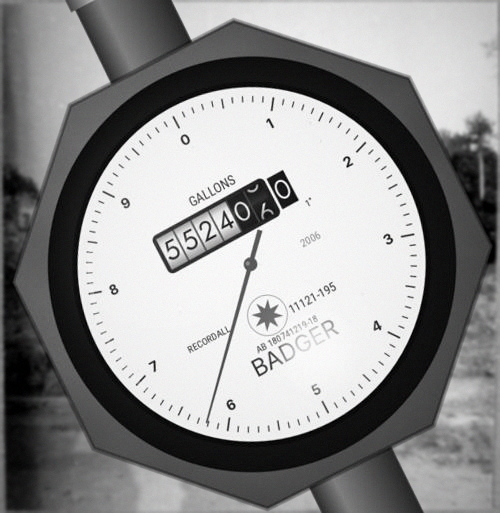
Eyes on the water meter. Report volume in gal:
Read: 5524056.2 gal
